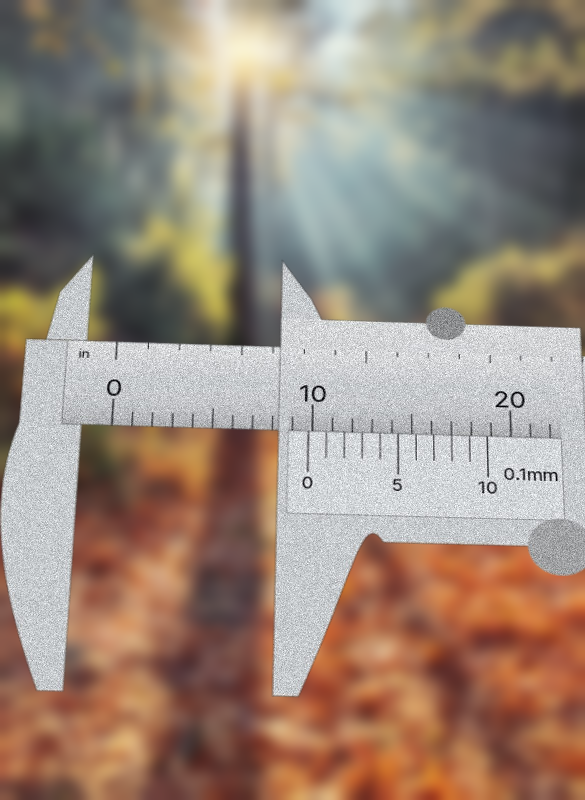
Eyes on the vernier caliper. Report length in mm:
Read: 9.8 mm
